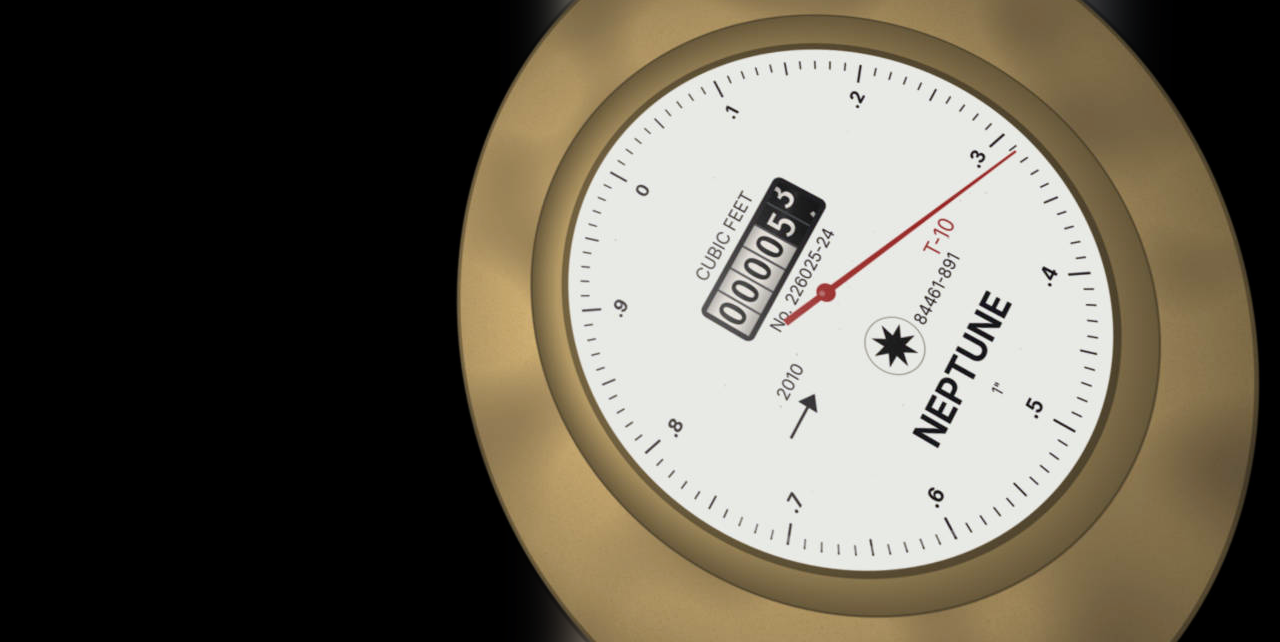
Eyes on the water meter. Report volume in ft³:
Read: 53.31 ft³
